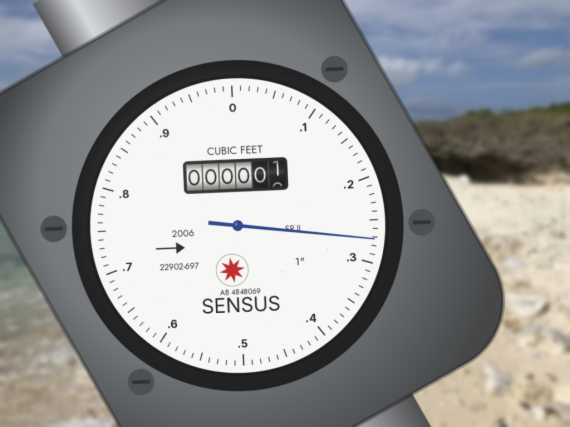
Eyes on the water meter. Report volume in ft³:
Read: 1.27 ft³
